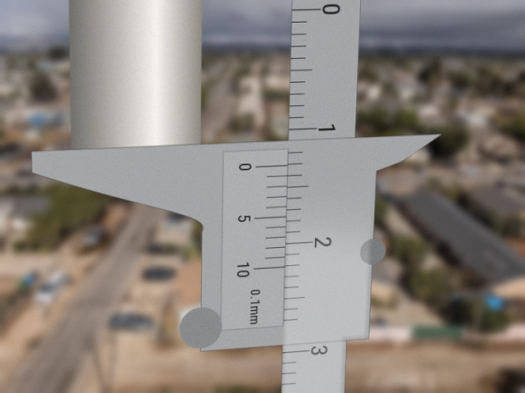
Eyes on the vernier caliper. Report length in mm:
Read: 13.1 mm
